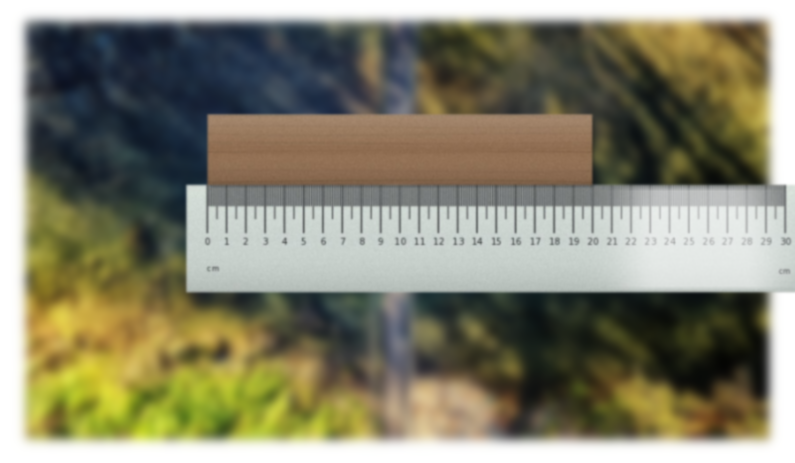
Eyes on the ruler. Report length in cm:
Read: 20 cm
